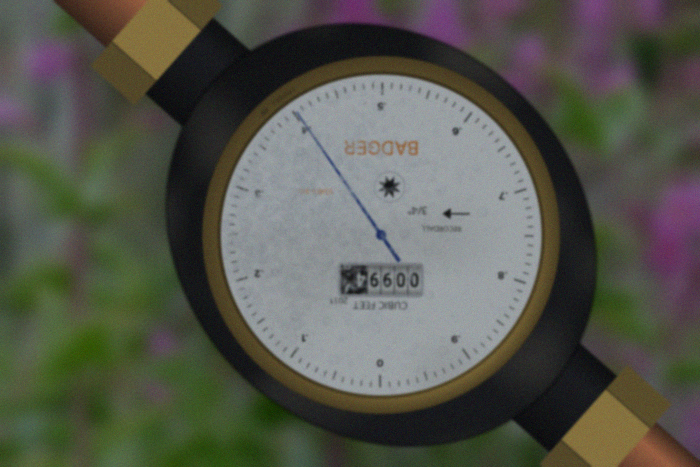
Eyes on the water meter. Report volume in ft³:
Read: 9947.40 ft³
